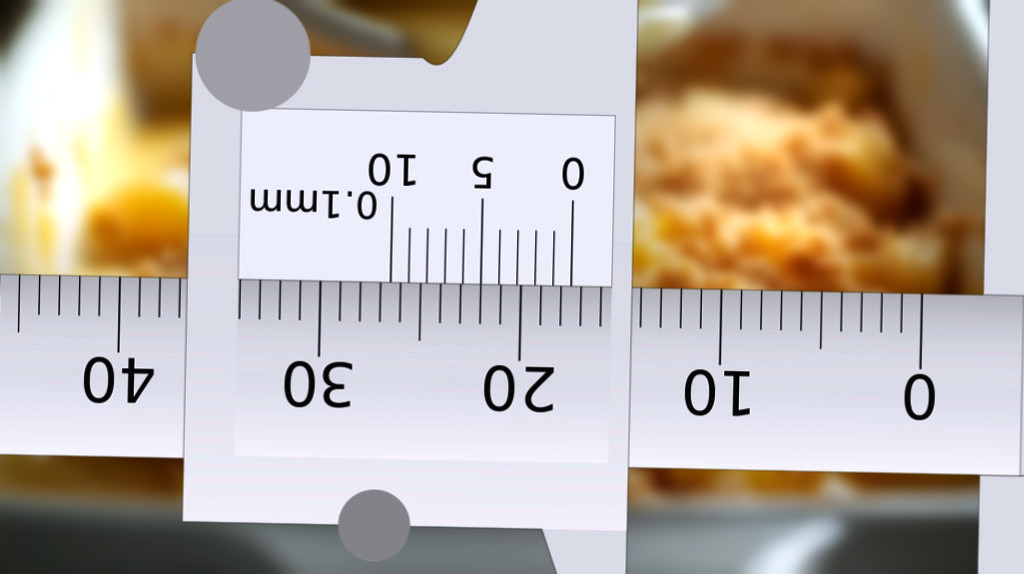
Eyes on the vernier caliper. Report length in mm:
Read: 17.5 mm
